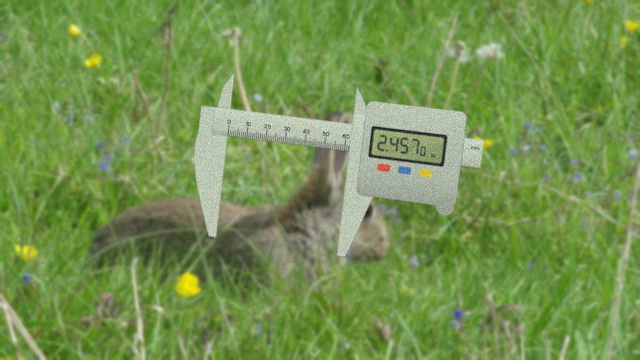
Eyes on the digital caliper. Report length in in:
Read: 2.4570 in
